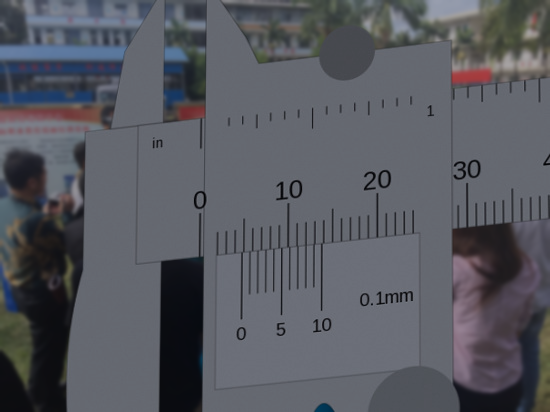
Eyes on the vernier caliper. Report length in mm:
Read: 4.8 mm
